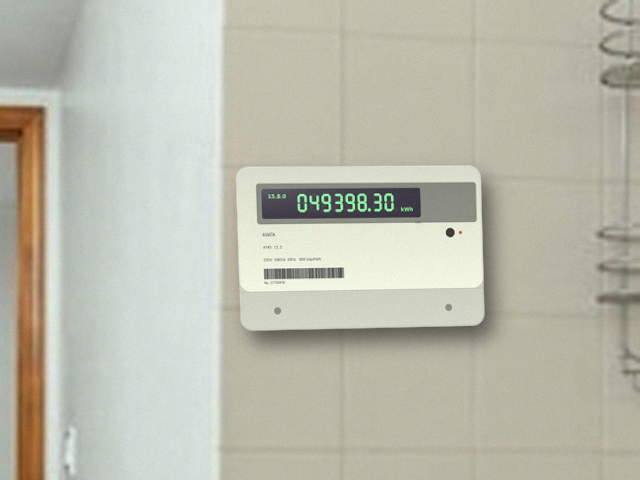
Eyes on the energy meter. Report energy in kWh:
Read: 49398.30 kWh
